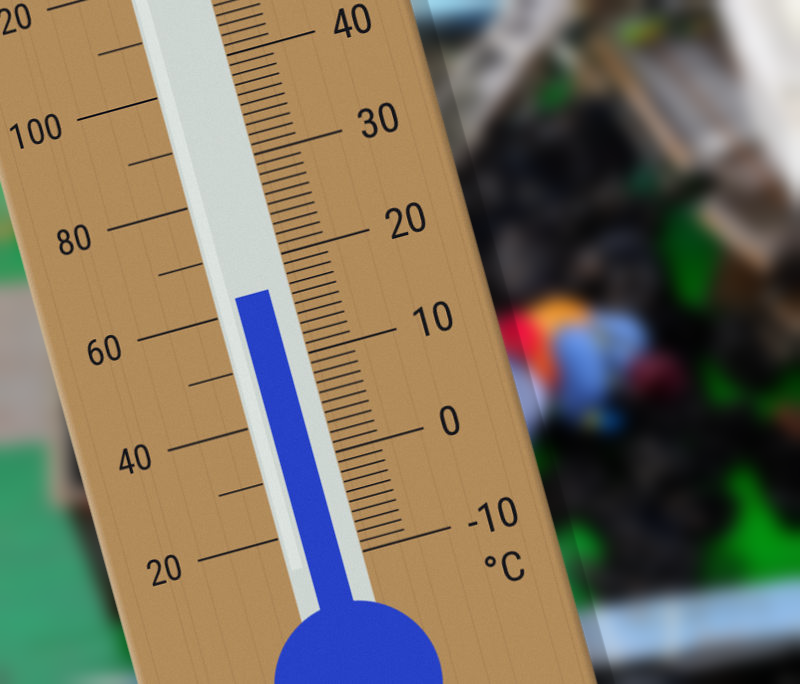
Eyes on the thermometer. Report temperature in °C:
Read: 17 °C
